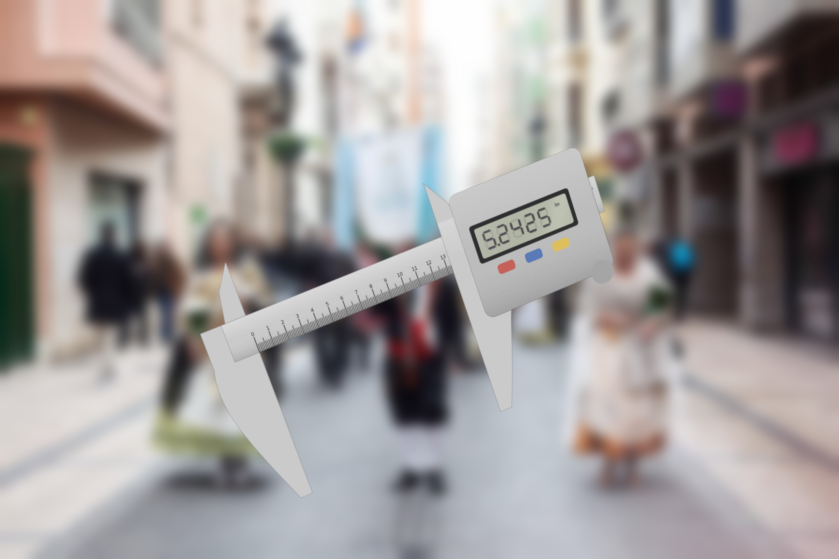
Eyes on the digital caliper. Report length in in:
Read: 5.2425 in
